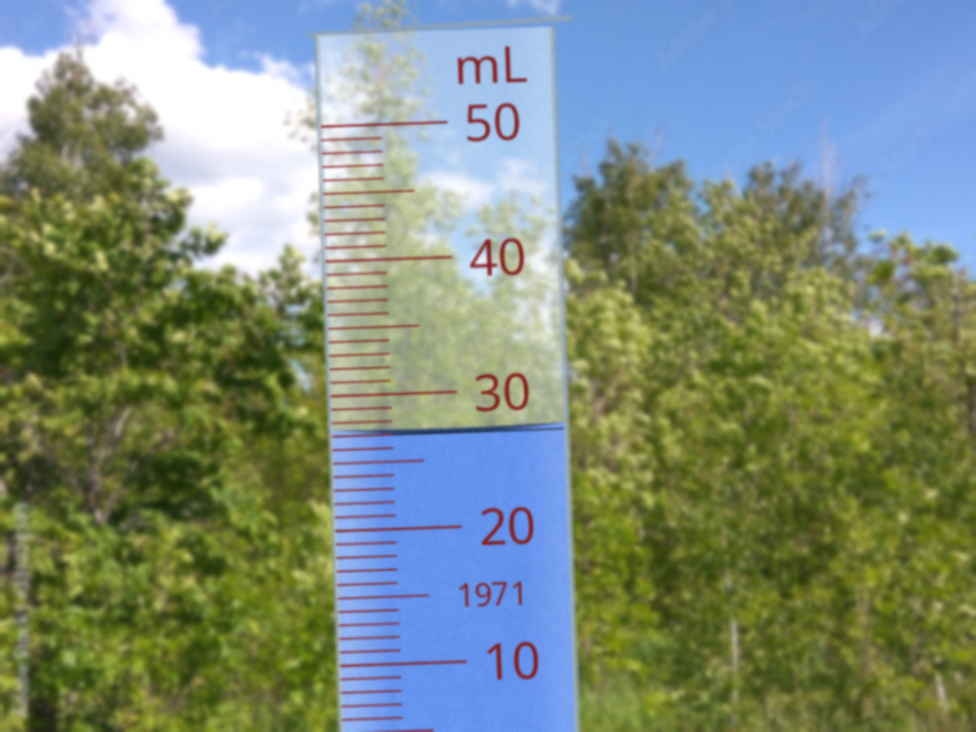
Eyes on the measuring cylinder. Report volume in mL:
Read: 27 mL
